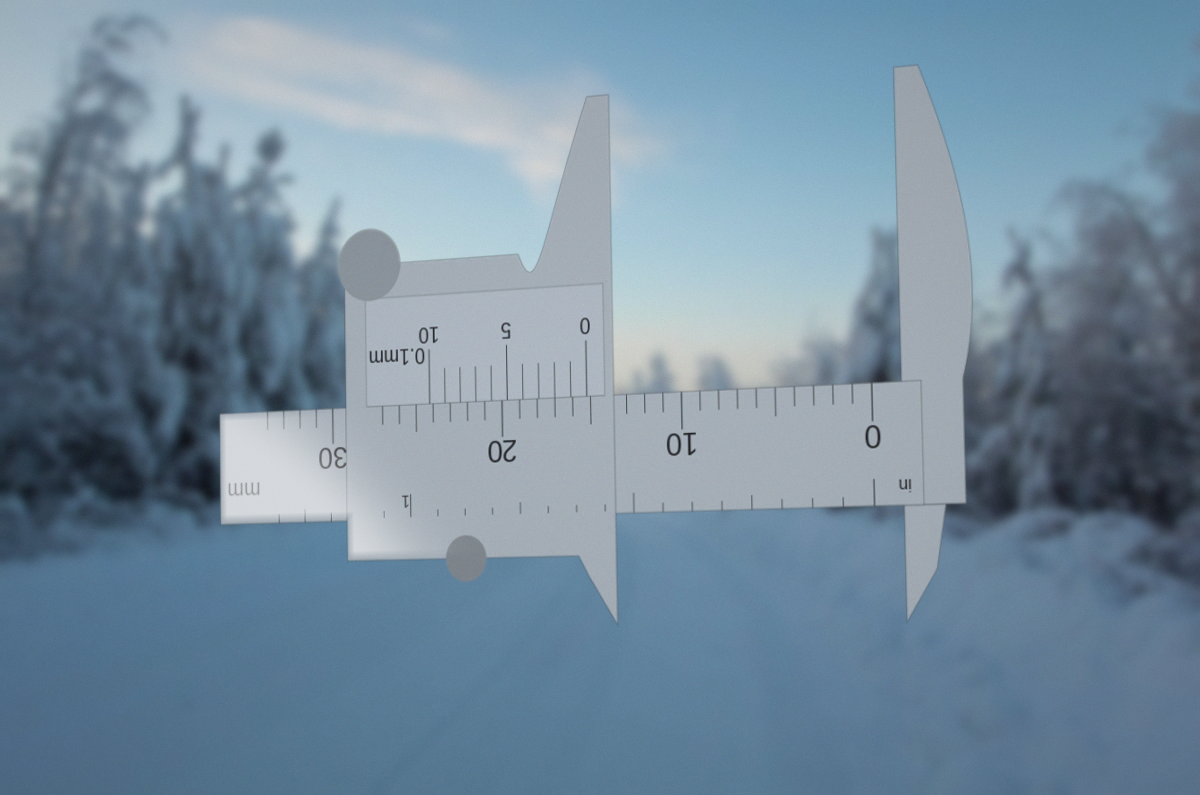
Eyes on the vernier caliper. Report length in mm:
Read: 15.2 mm
